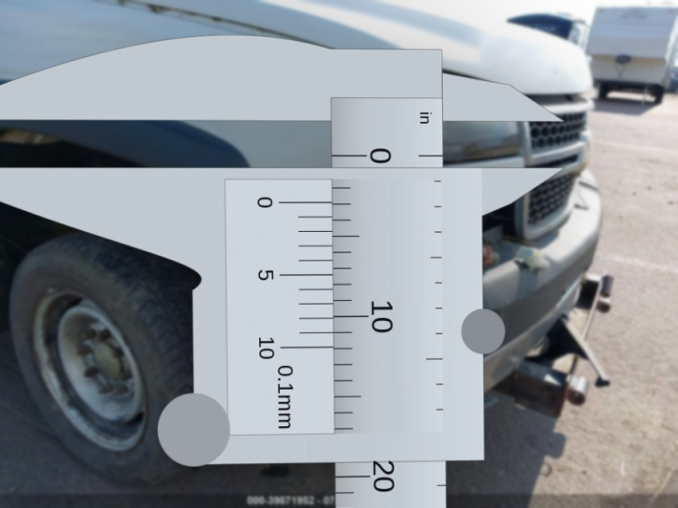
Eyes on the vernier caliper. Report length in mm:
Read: 2.9 mm
